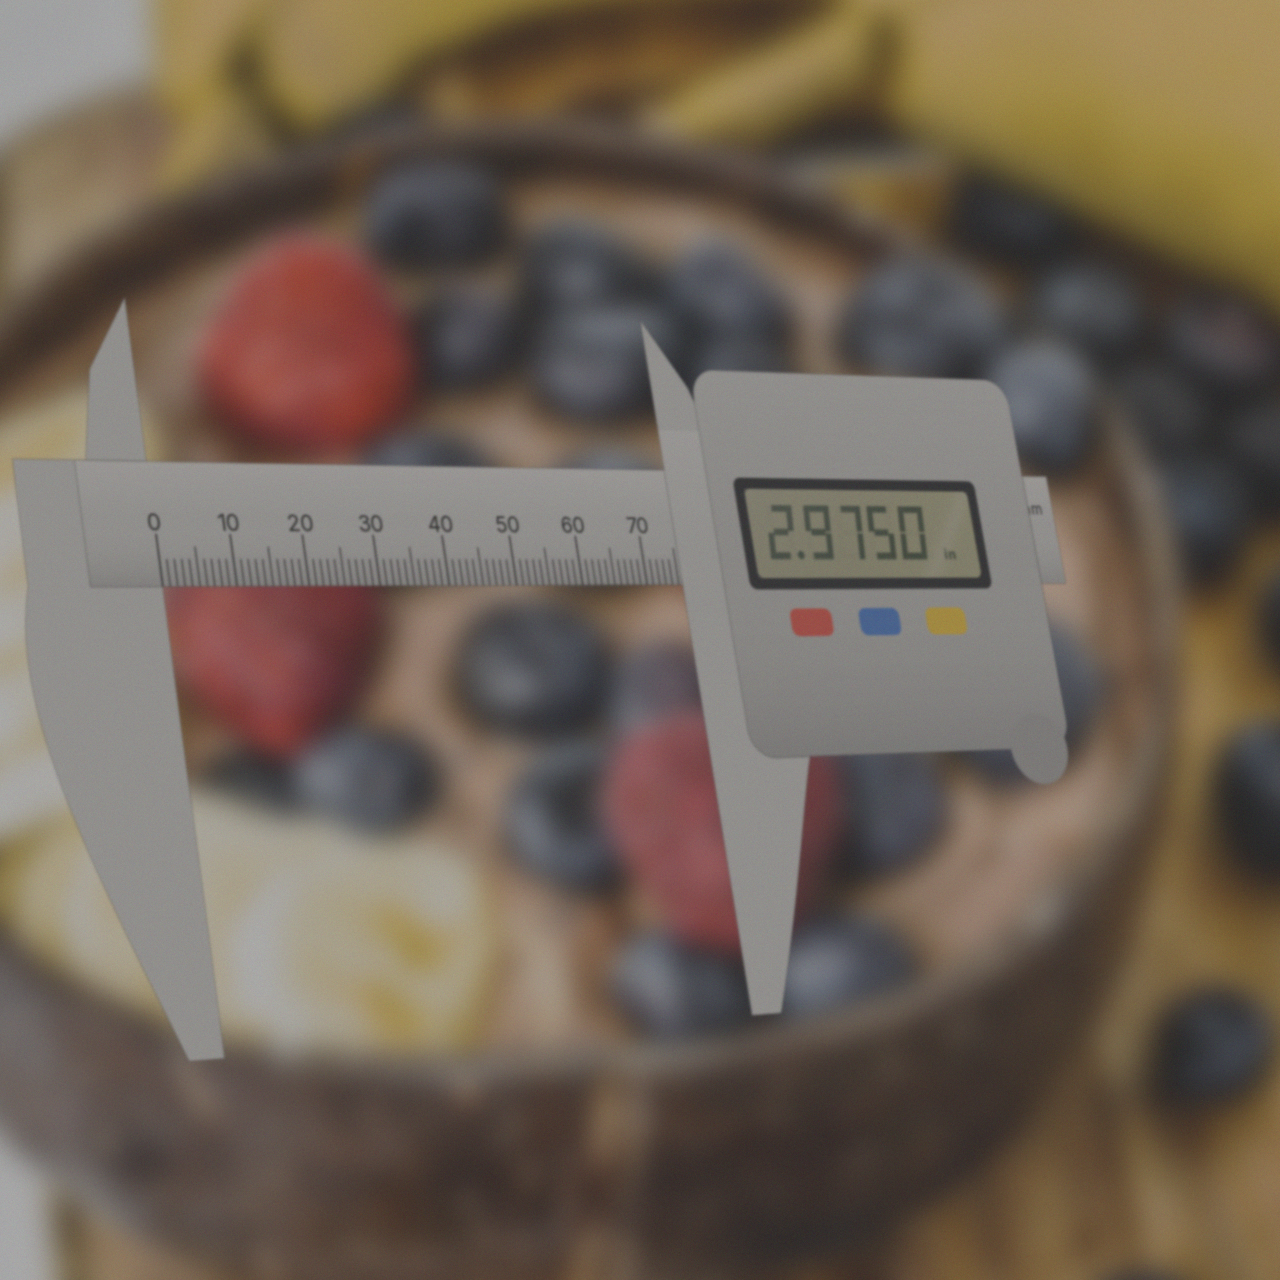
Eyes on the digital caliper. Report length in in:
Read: 2.9750 in
